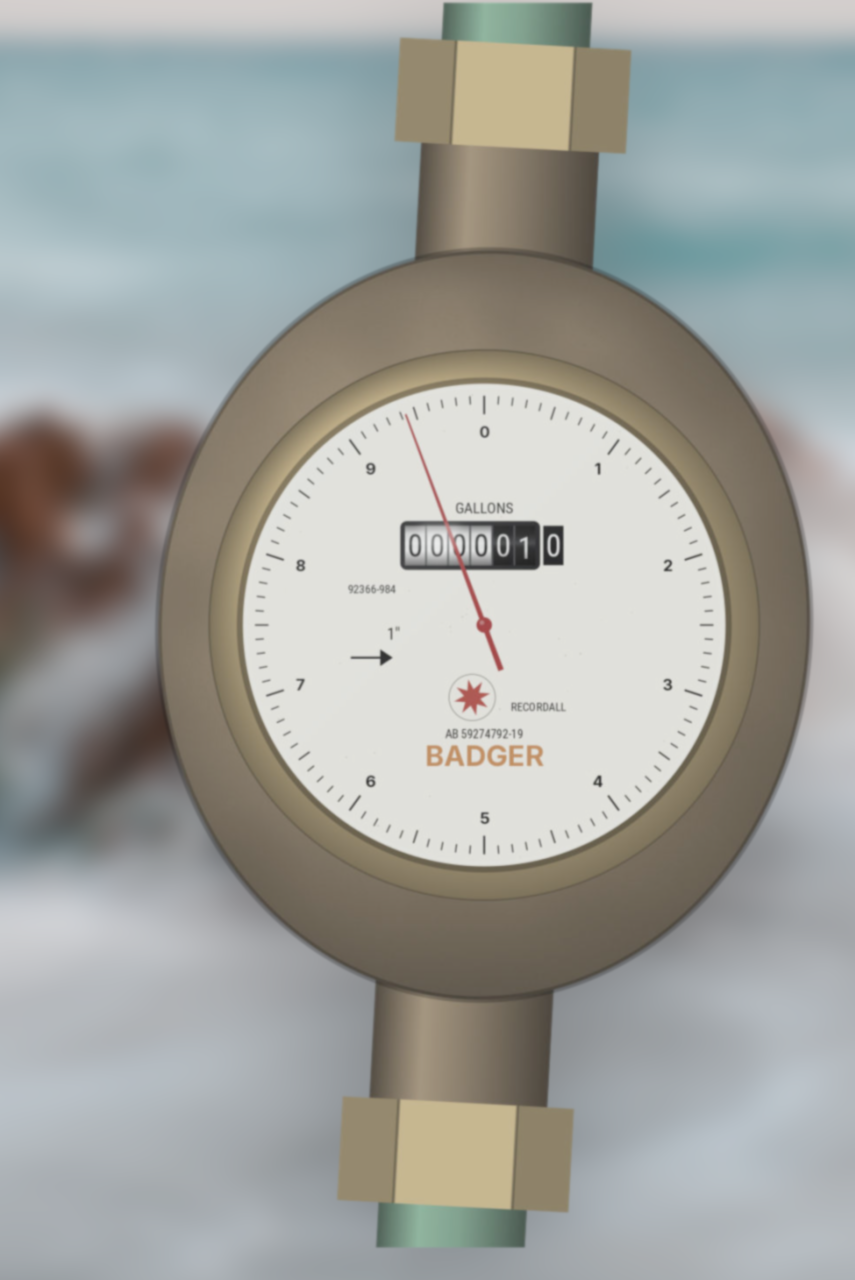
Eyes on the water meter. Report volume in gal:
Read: 9.4 gal
